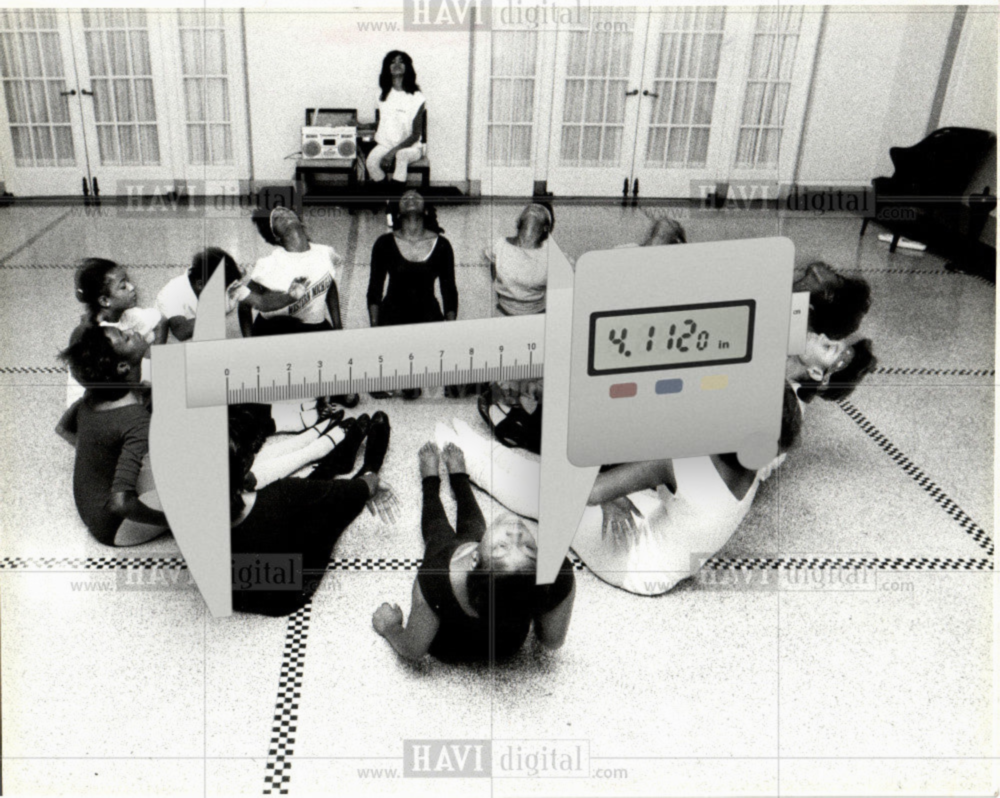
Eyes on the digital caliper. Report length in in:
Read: 4.1120 in
